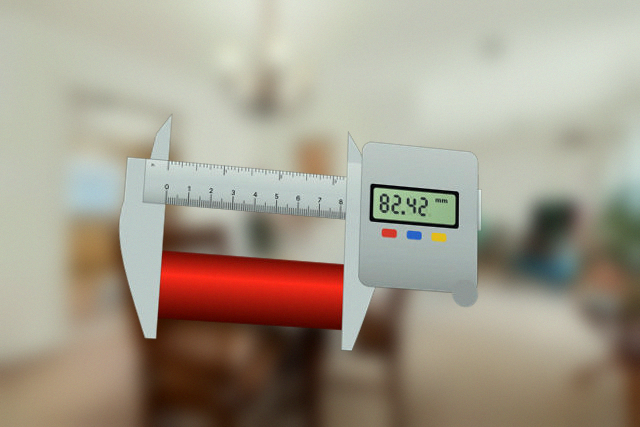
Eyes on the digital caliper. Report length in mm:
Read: 82.42 mm
